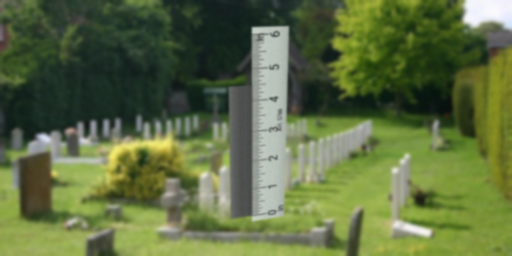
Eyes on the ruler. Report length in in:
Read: 4.5 in
